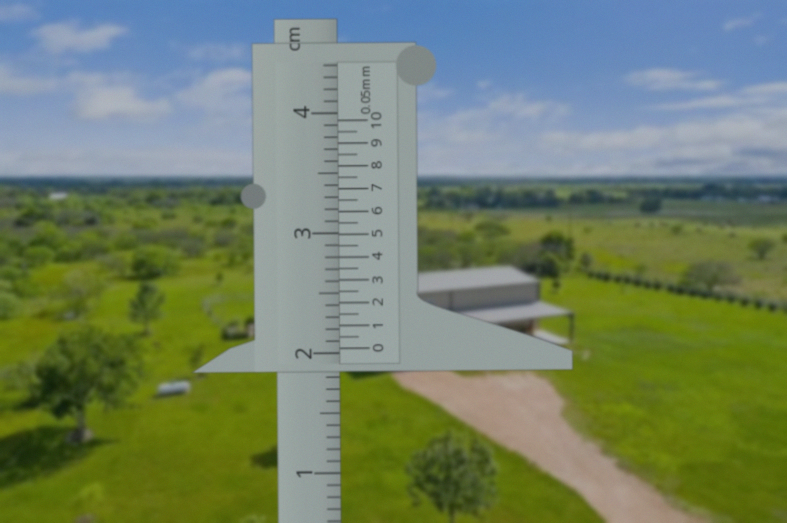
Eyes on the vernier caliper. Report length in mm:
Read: 20.4 mm
